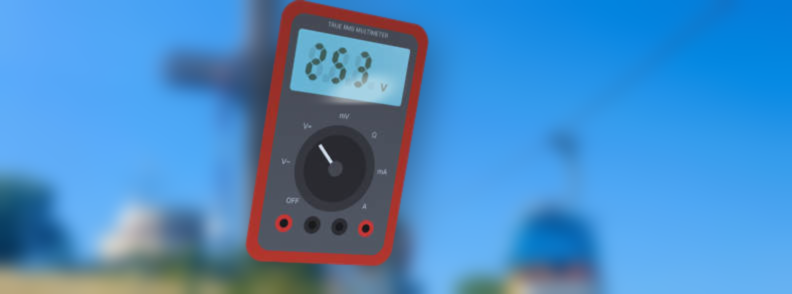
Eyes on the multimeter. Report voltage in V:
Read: 253 V
